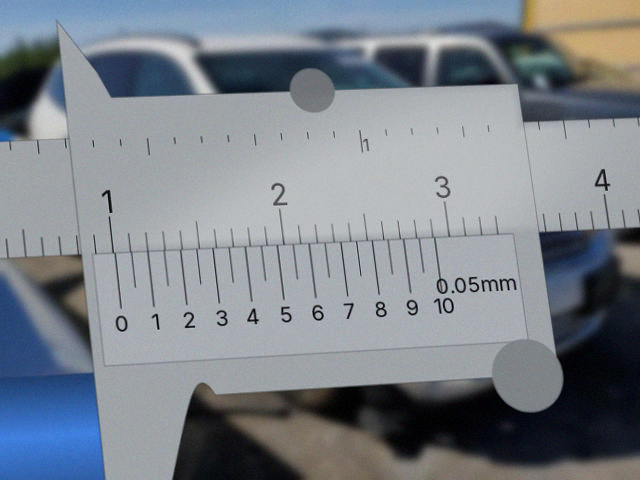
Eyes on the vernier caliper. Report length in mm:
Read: 10.1 mm
